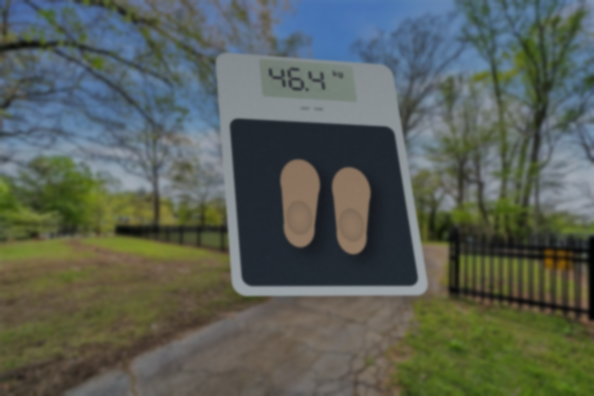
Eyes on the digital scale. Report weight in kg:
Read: 46.4 kg
